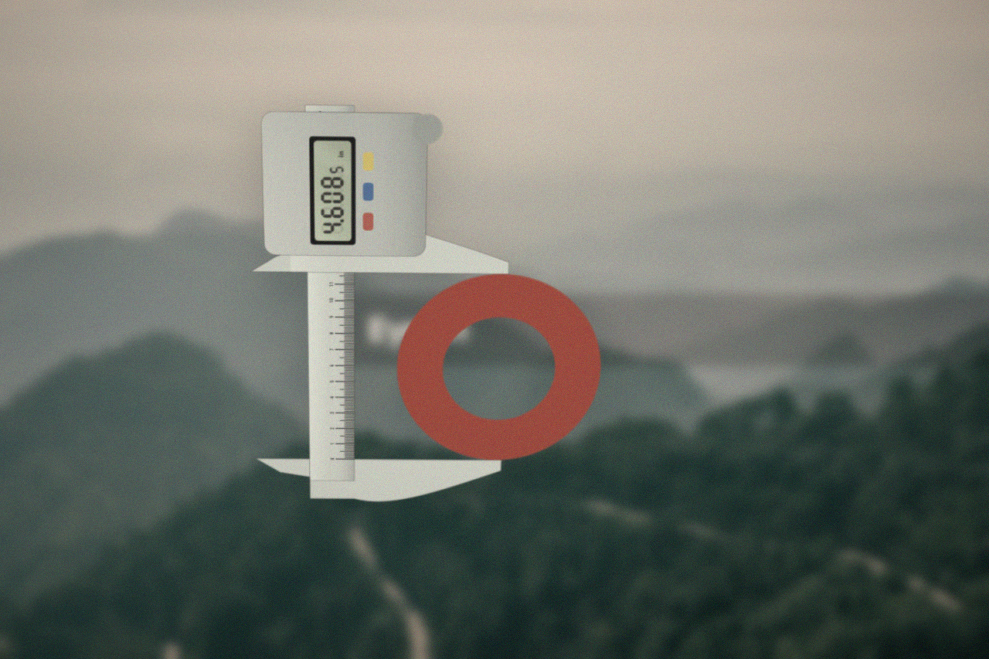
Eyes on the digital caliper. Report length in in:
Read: 4.6085 in
